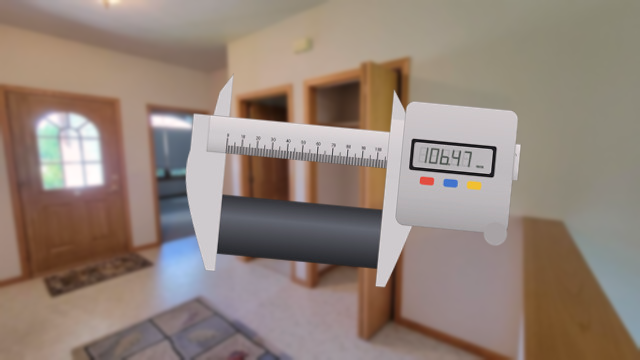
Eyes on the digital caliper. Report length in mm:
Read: 106.47 mm
